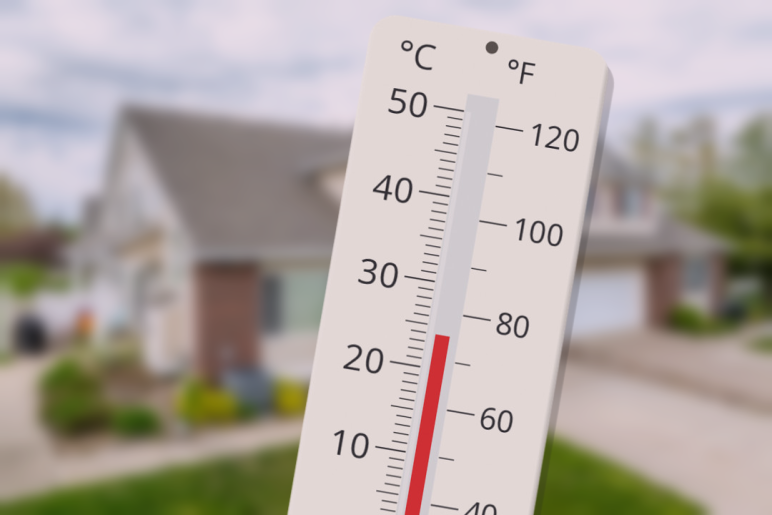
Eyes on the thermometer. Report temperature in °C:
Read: 24 °C
